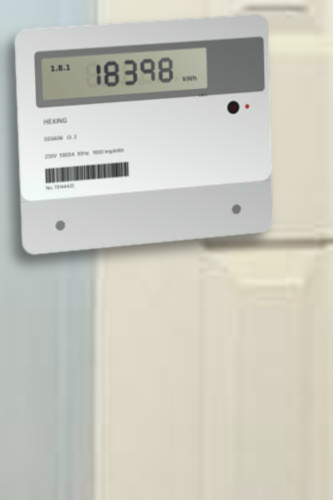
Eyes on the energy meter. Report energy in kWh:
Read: 18398 kWh
